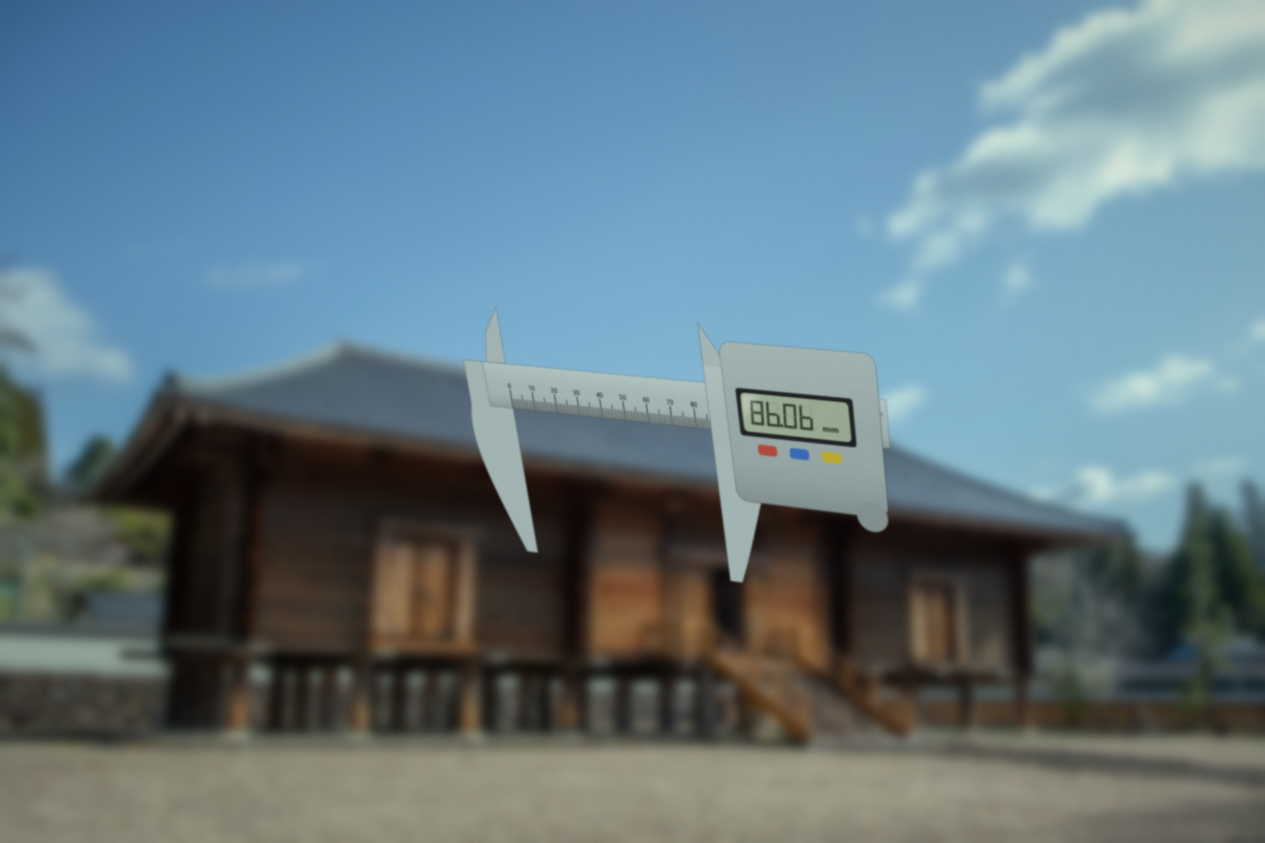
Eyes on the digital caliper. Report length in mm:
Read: 86.06 mm
